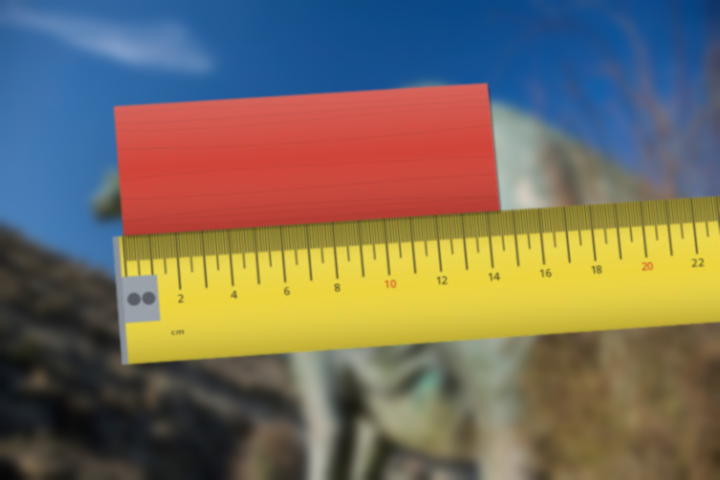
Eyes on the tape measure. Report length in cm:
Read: 14.5 cm
